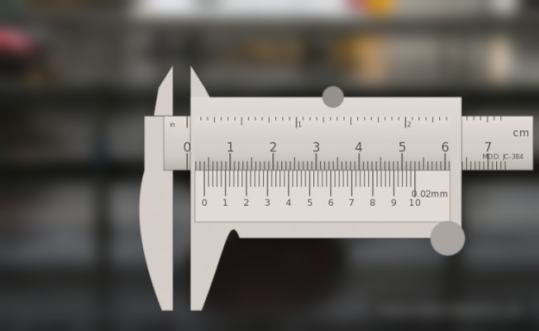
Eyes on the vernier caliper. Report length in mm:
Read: 4.0 mm
